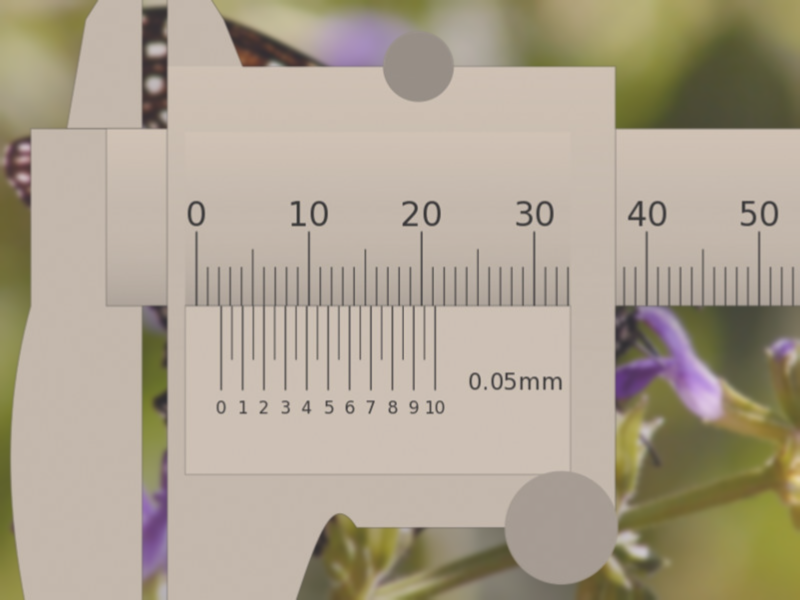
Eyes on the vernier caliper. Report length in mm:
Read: 2.2 mm
